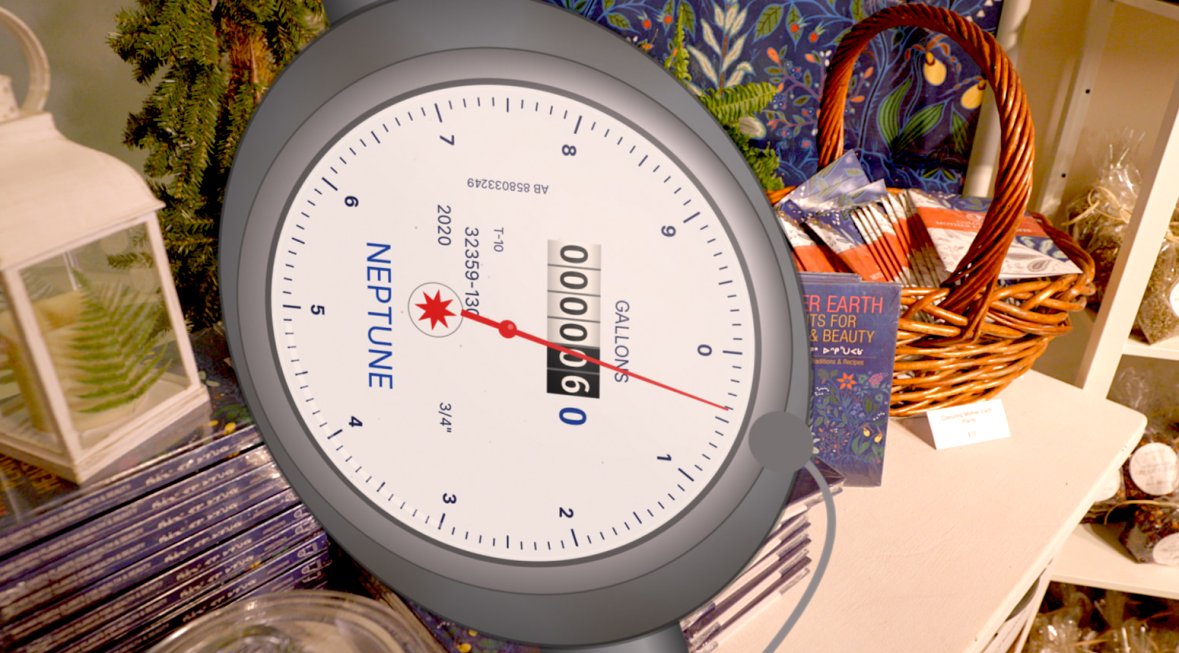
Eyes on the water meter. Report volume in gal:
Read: 60.4 gal
